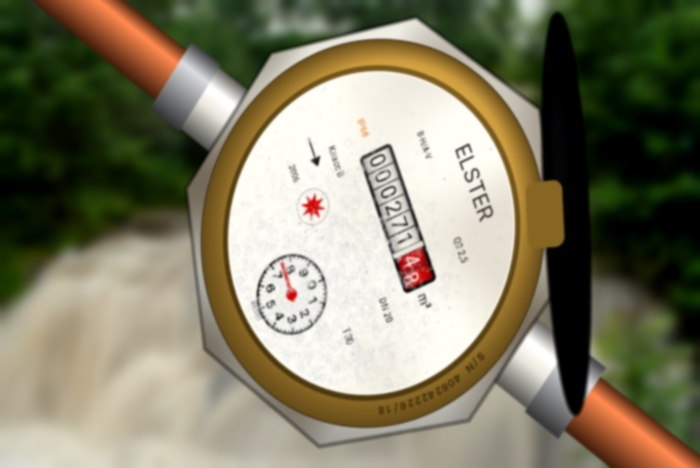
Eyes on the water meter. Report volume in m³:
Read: 271.477 m³
